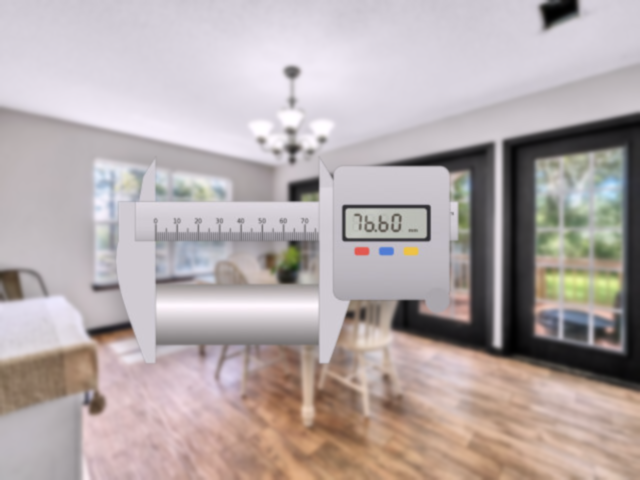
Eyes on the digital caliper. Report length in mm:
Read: 76.60 mm
